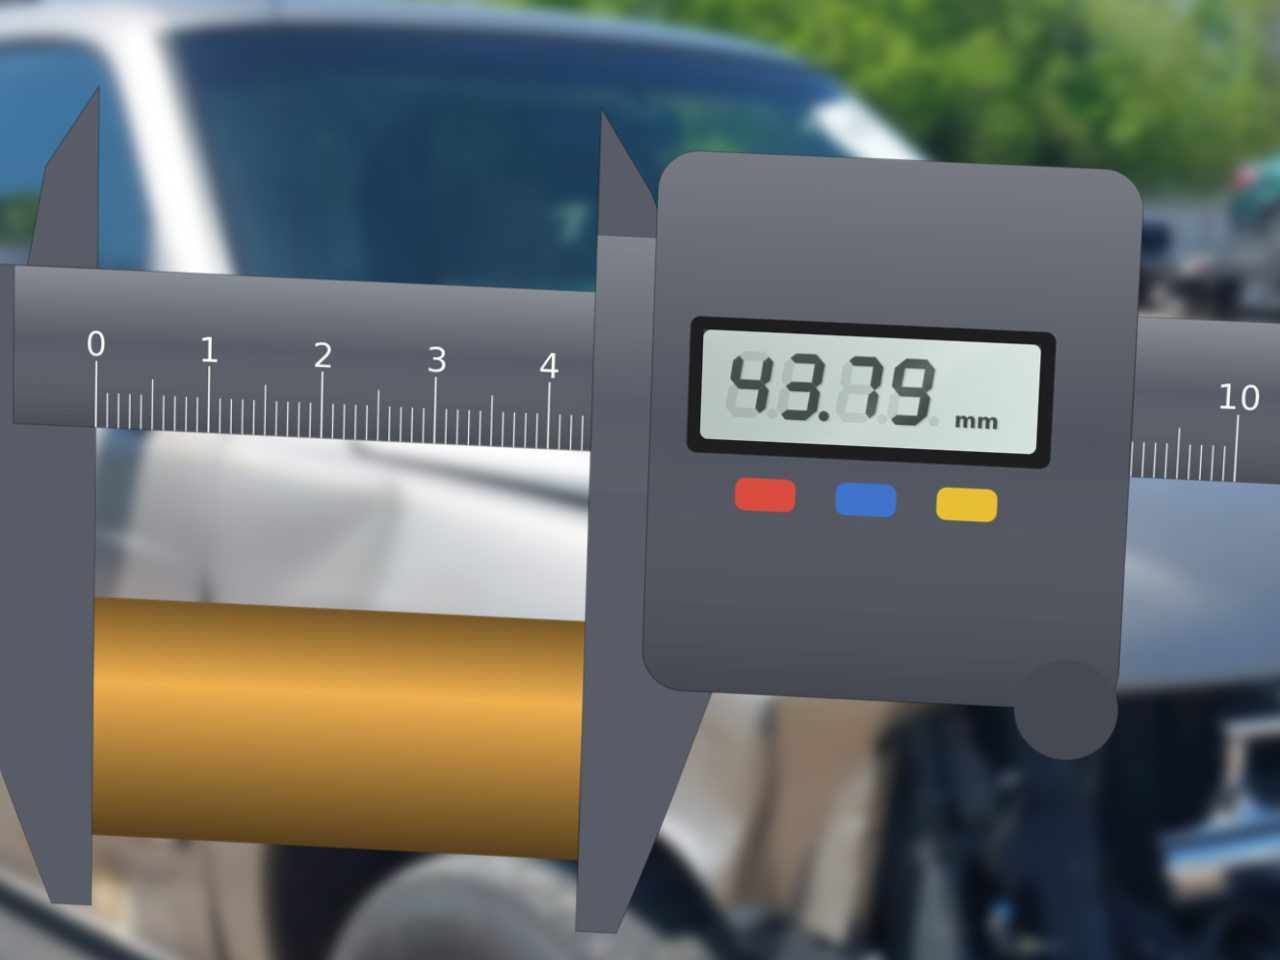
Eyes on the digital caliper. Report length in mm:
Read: 43.79 mm
